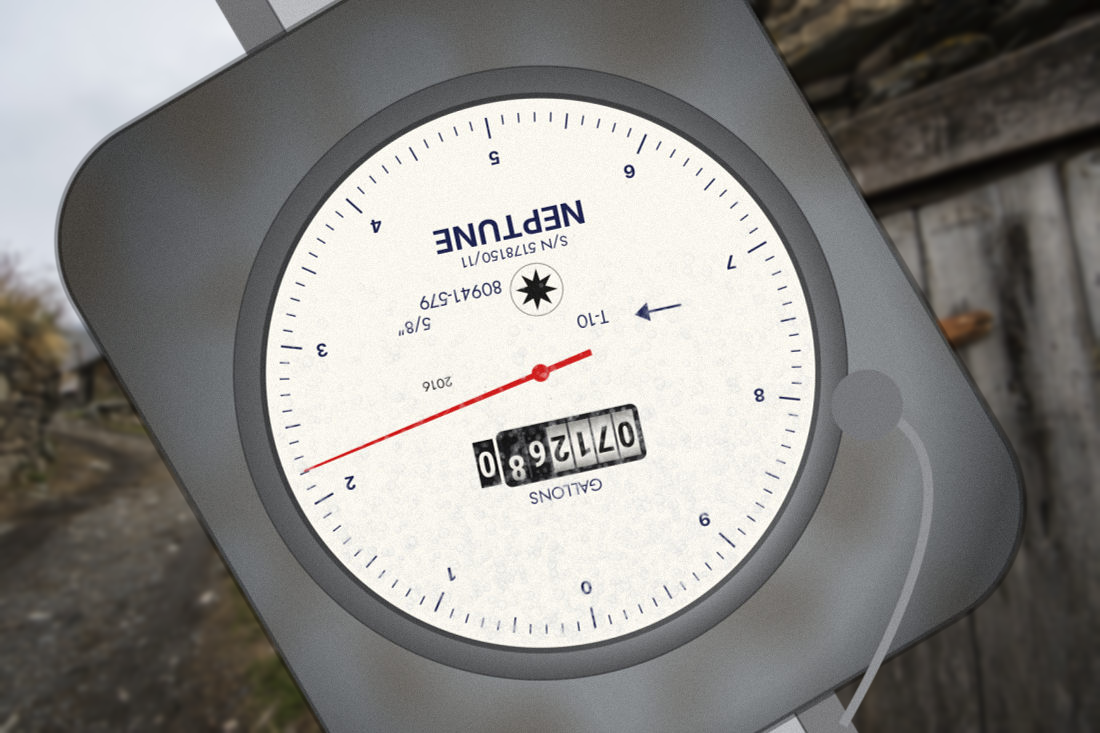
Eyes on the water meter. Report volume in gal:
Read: 712682.2 gal
